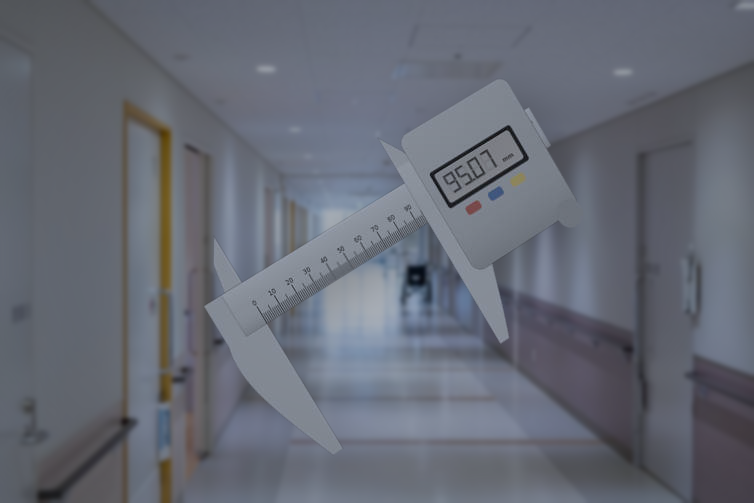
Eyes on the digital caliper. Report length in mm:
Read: 95.07 mm
